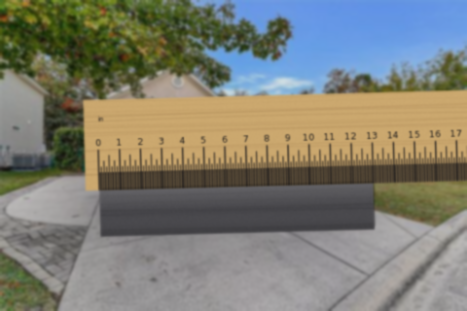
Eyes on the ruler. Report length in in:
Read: 13 in
